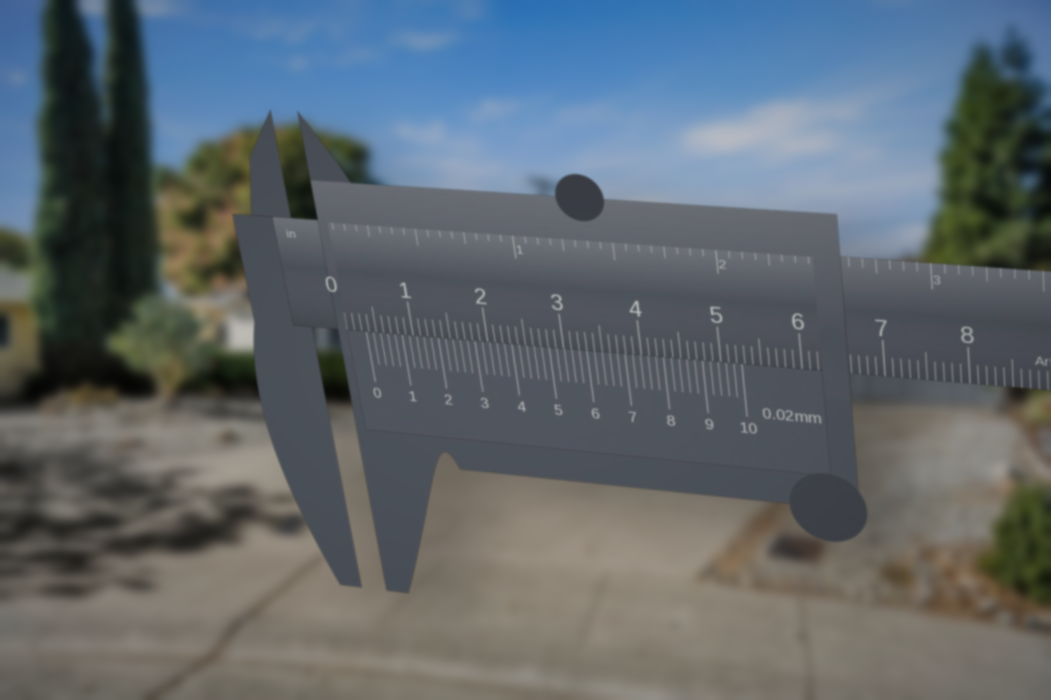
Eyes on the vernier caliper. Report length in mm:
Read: 3.6 mm
